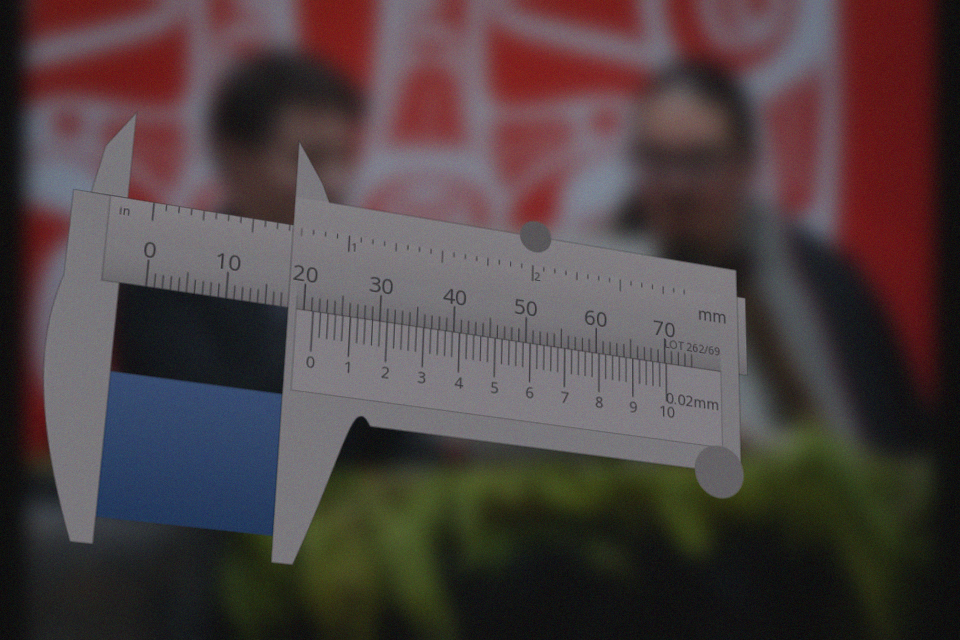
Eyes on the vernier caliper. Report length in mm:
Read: 21.2 mm
